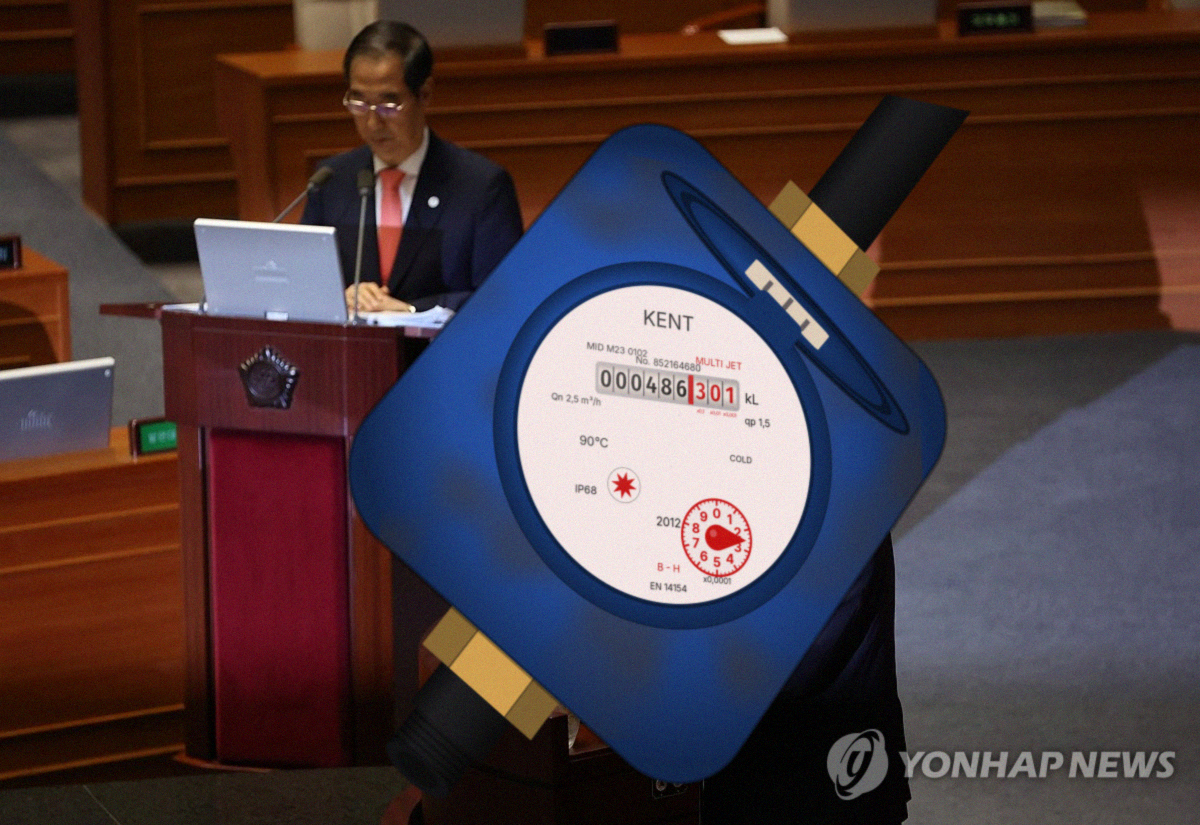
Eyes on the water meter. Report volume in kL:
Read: 486.3012 kL
